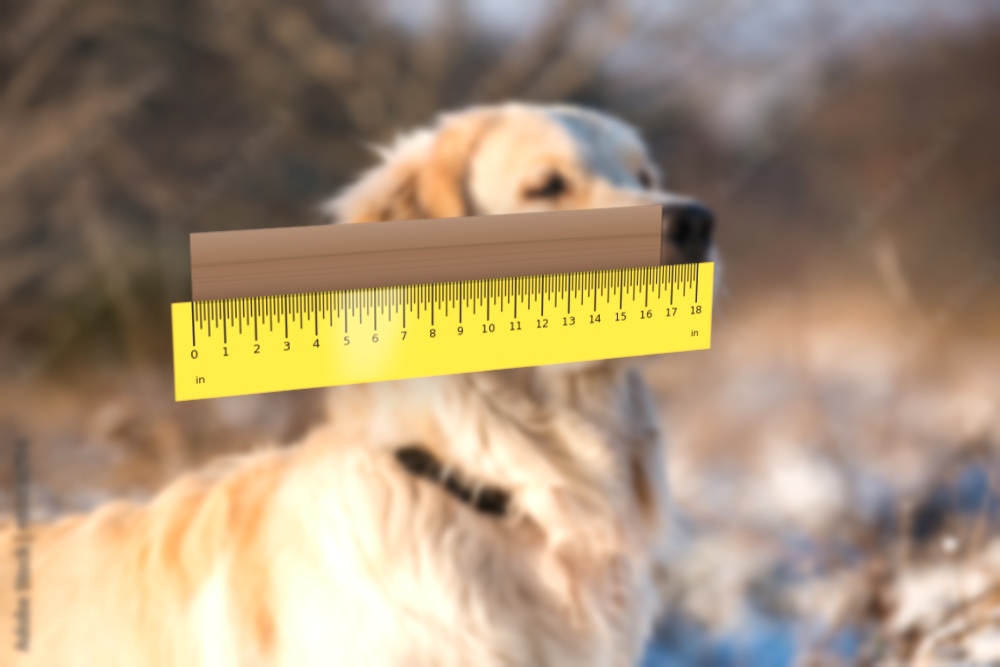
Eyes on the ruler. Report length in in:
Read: 16.5 in
